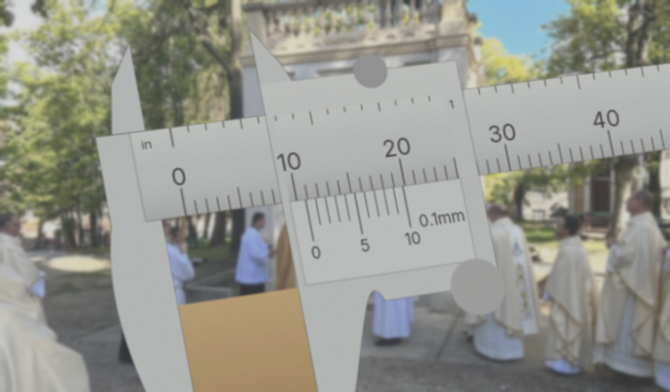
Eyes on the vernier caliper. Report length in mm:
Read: 10.8 mm
